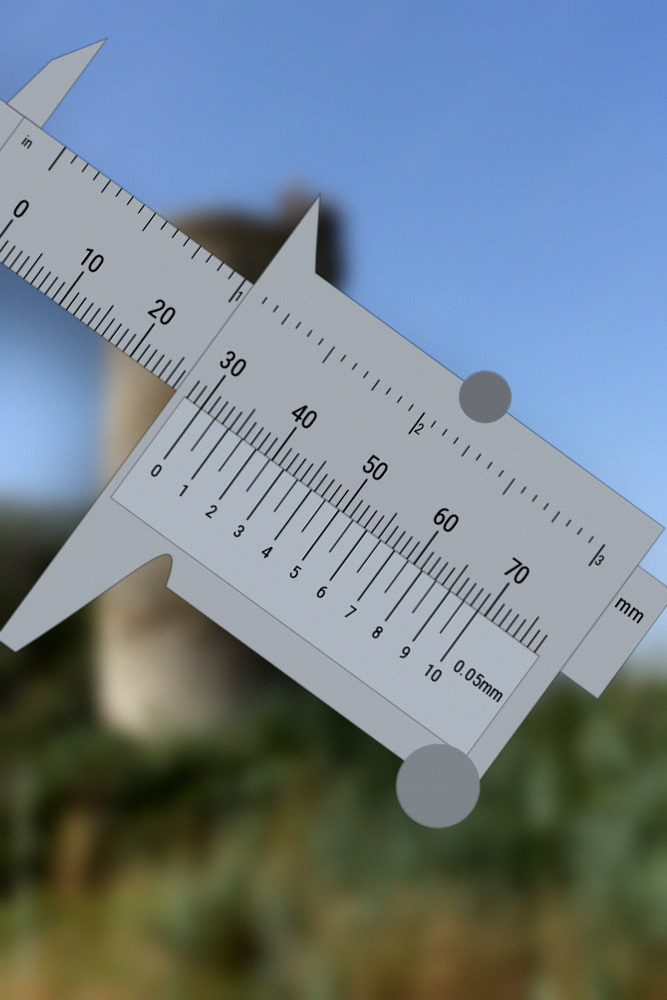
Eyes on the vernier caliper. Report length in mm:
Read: 30.0 mm
